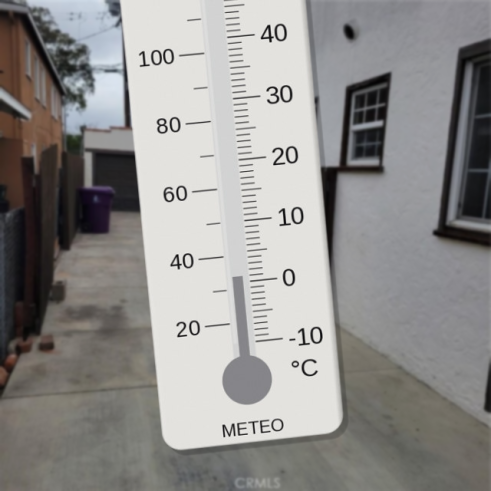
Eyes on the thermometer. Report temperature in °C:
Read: 1 °C
